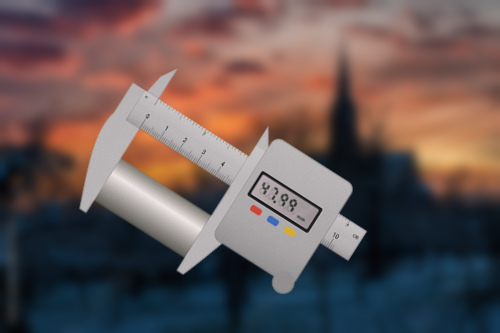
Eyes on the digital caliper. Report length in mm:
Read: 47.99 mm
